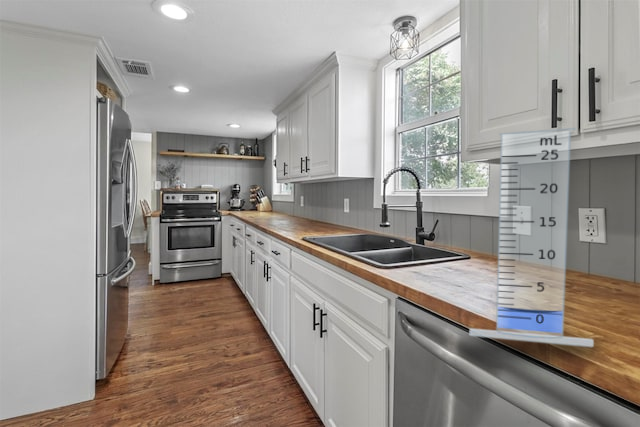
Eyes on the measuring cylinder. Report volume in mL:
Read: 1 mL
